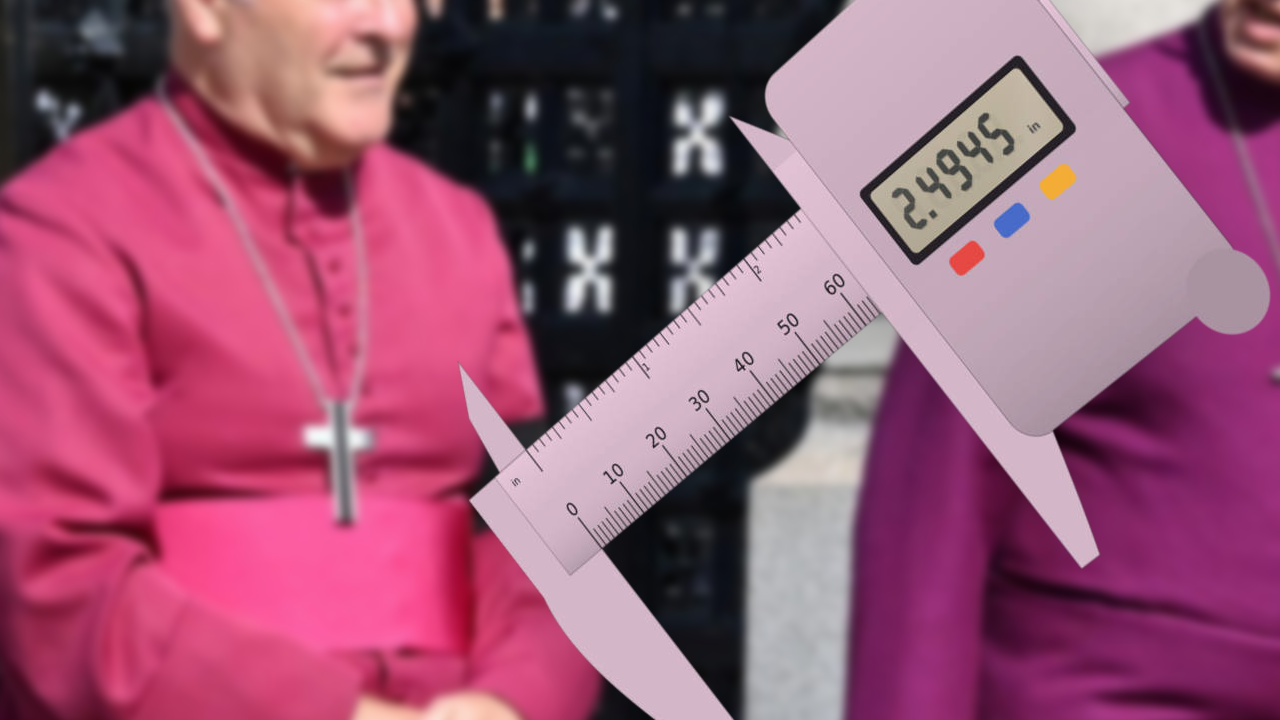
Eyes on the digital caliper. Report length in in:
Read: 2.4945 in
